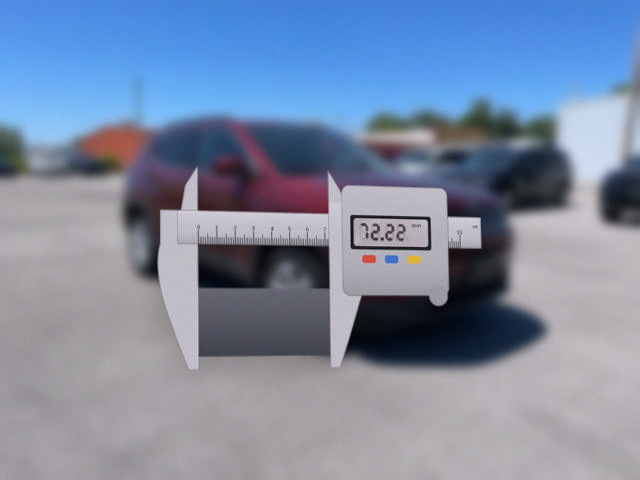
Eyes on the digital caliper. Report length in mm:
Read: 72.22 mm
